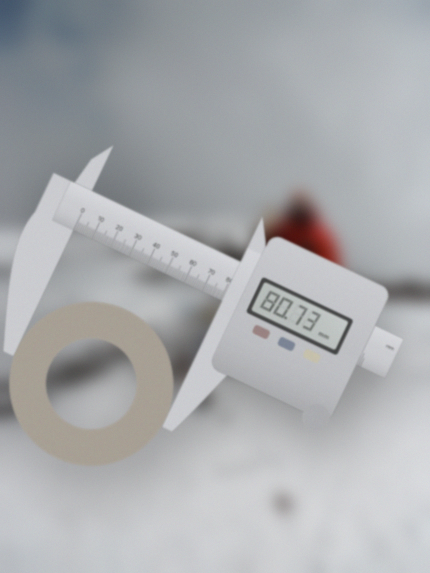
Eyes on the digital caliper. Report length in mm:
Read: 80.73 mm
